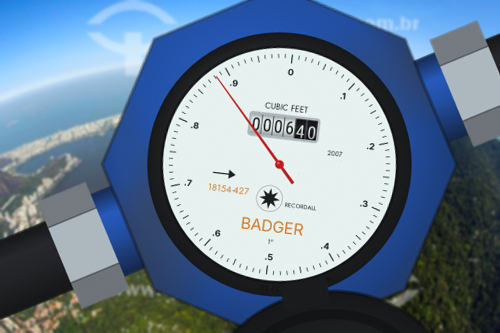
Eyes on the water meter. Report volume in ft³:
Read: 639.88 ft³
